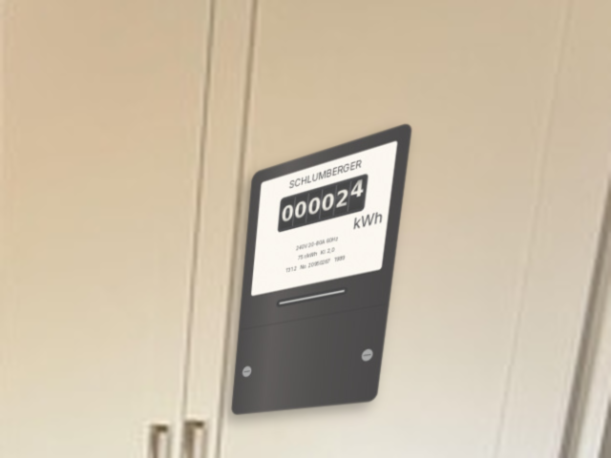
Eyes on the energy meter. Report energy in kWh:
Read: 24 kWh
